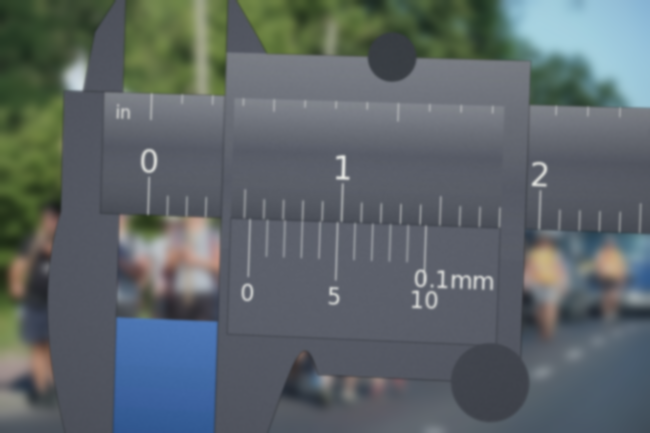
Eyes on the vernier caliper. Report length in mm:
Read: 5.3 mm
